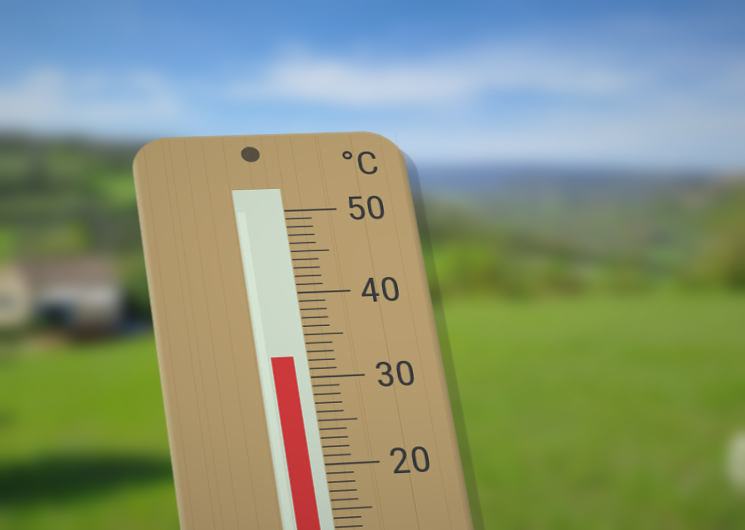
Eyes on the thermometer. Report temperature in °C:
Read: 32.5 °C
